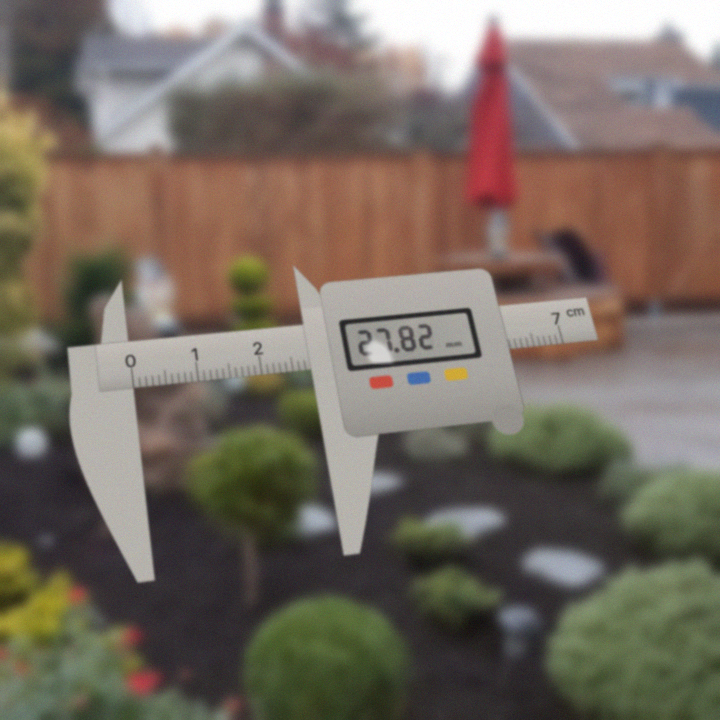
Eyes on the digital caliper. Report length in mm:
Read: 27.82 mm
